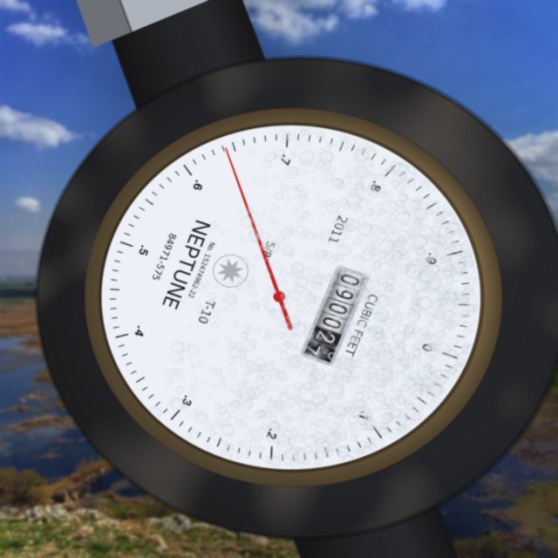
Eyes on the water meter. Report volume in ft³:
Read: 90026.64 ft³
